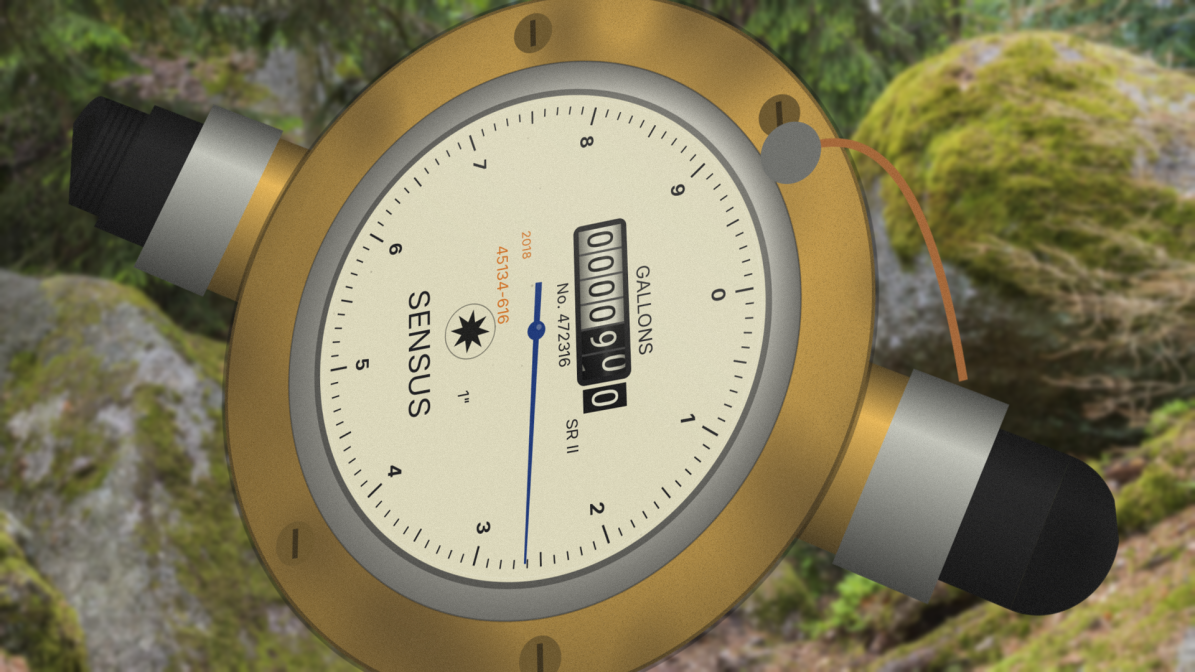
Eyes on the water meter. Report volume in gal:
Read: 902.6 gal
